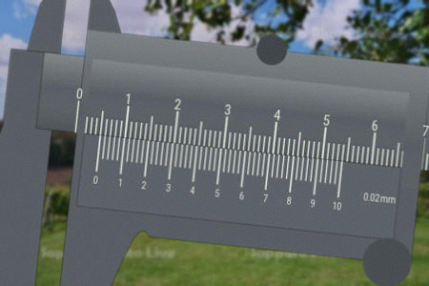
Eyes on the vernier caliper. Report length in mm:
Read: 5.0 mm
